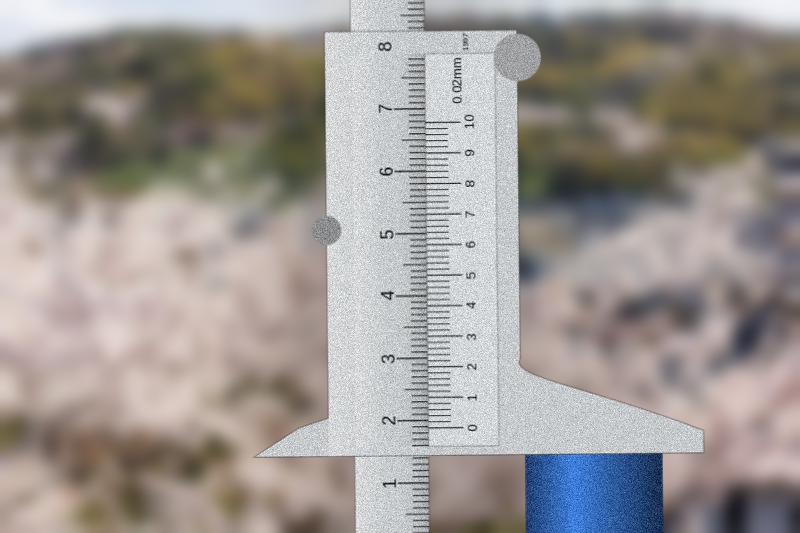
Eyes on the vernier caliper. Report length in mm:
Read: 18.8 mm
